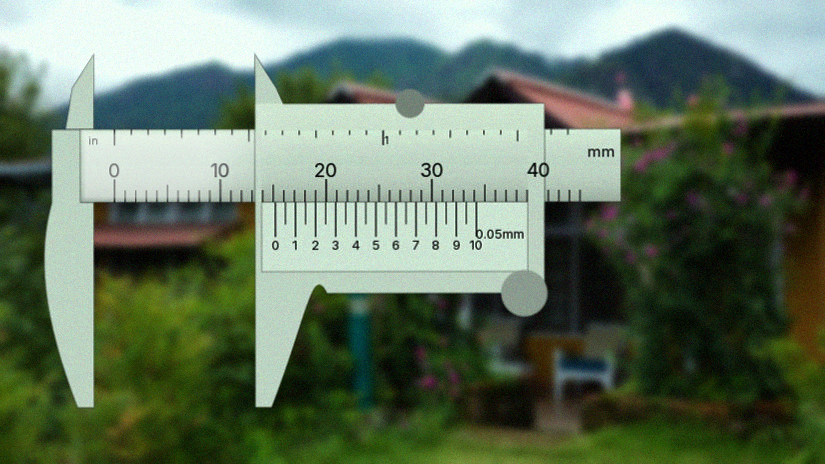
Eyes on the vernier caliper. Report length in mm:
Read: 15.2 mm
